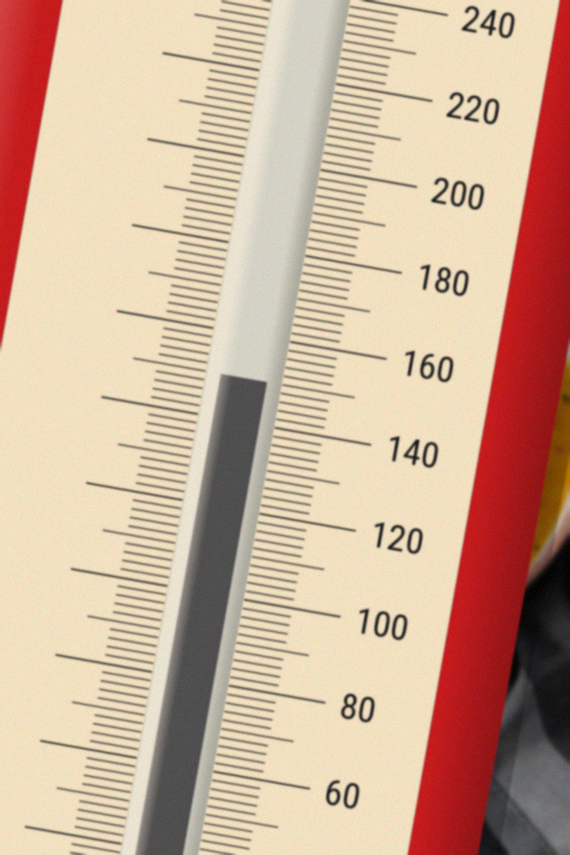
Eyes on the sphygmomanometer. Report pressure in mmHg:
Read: 150 mmHg
